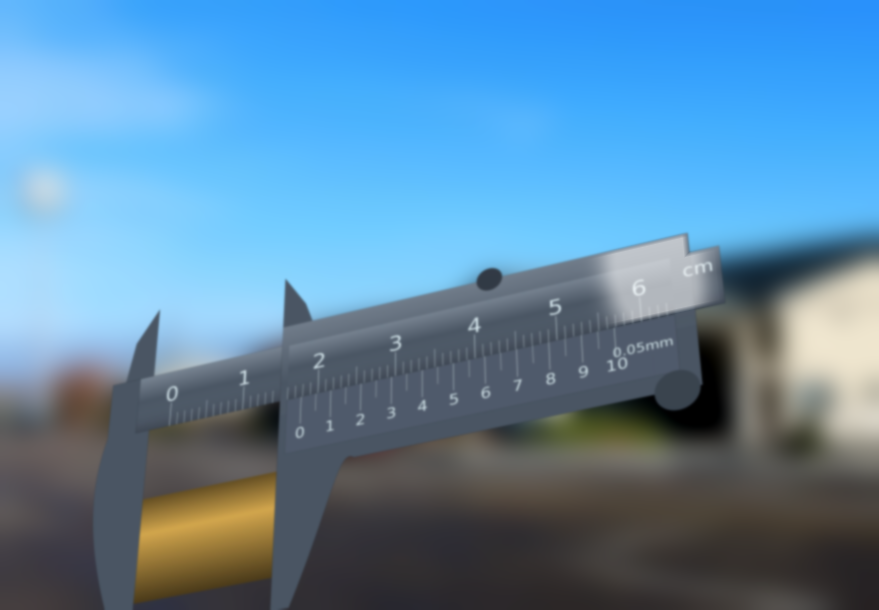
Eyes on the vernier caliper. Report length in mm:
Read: 17.8 mm
